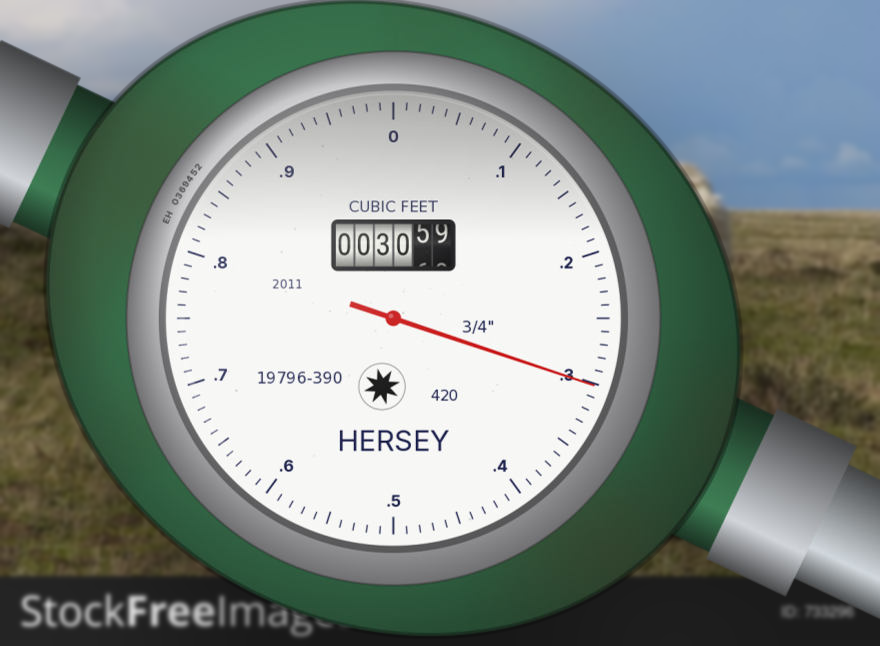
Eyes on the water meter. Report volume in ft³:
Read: 3059.30 ft³
